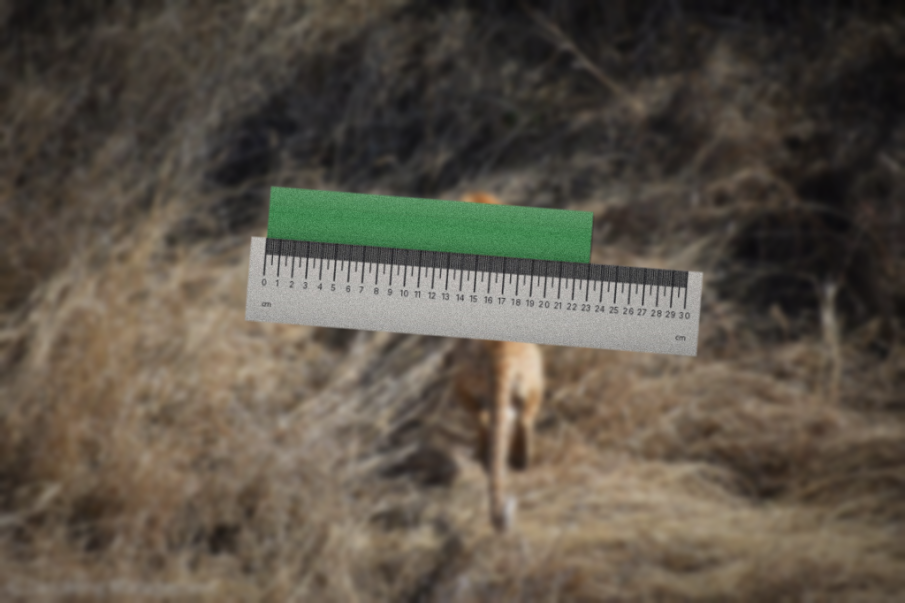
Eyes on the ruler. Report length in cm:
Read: 23 cm
